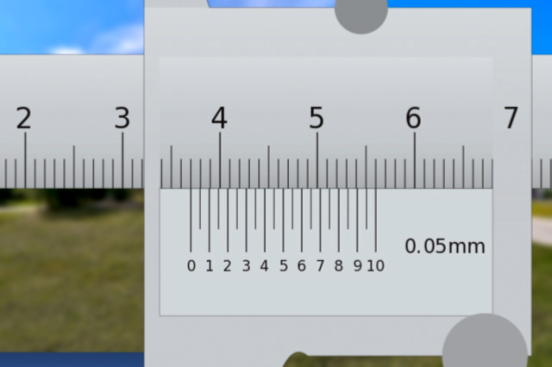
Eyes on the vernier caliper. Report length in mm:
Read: 37.0 mm
